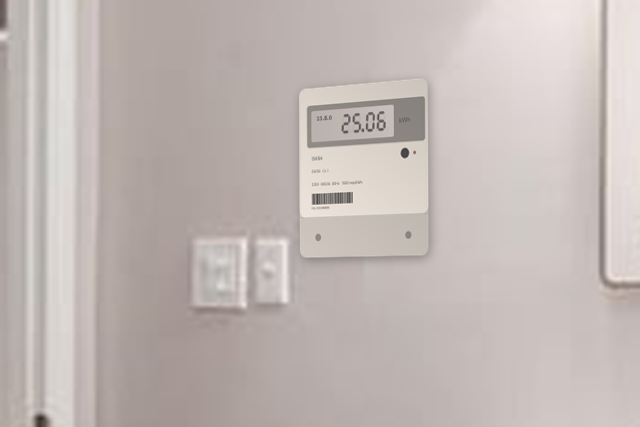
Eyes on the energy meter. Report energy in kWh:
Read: 25.06 kWh
